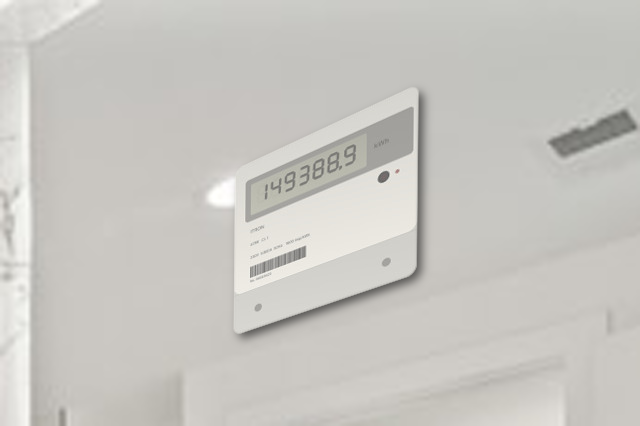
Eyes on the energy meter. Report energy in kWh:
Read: 149388.9 kWh
